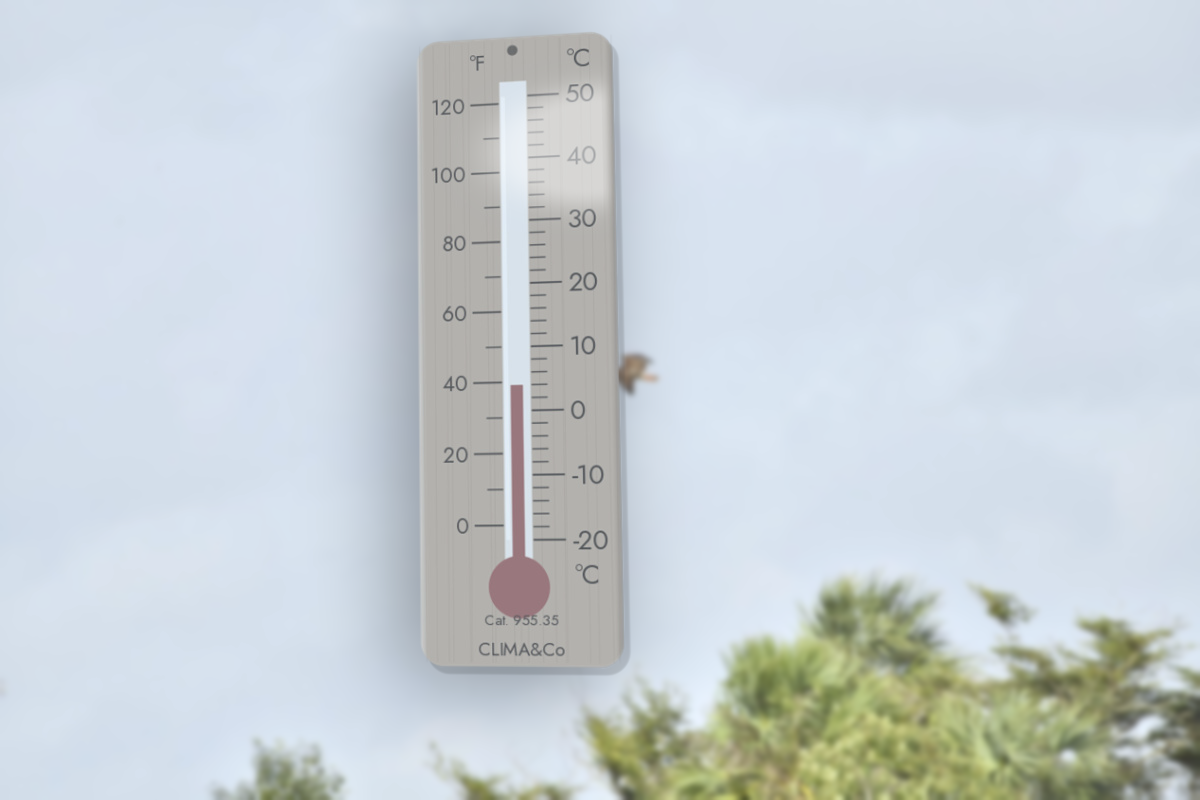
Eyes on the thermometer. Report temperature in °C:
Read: 4 °C
